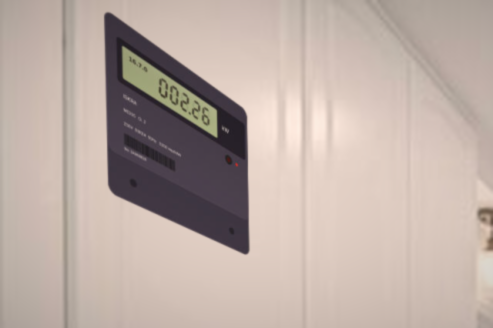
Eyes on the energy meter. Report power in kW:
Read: 2.26 kW
